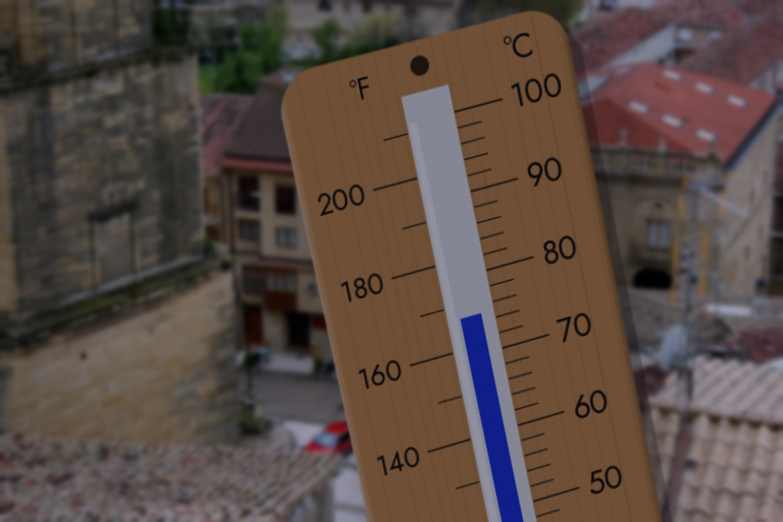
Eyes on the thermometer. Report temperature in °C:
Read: 75 °C
